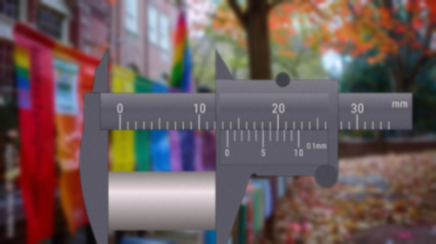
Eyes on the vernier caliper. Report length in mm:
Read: 13.6 mm
